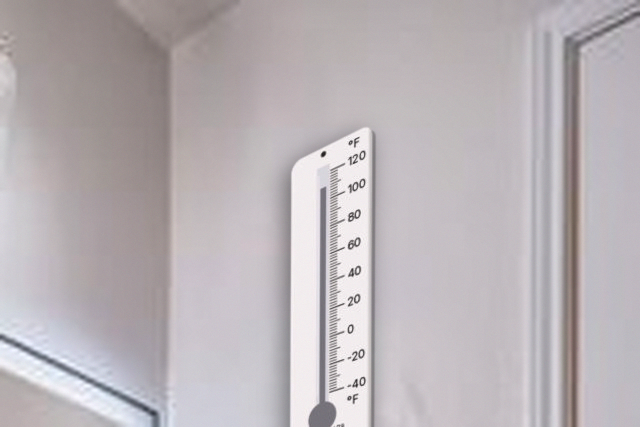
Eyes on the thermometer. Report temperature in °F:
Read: 110 °F
